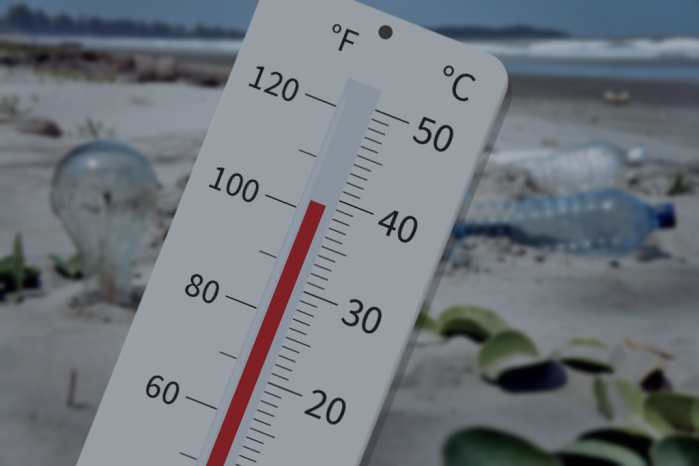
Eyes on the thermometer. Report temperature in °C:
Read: 39 °C
